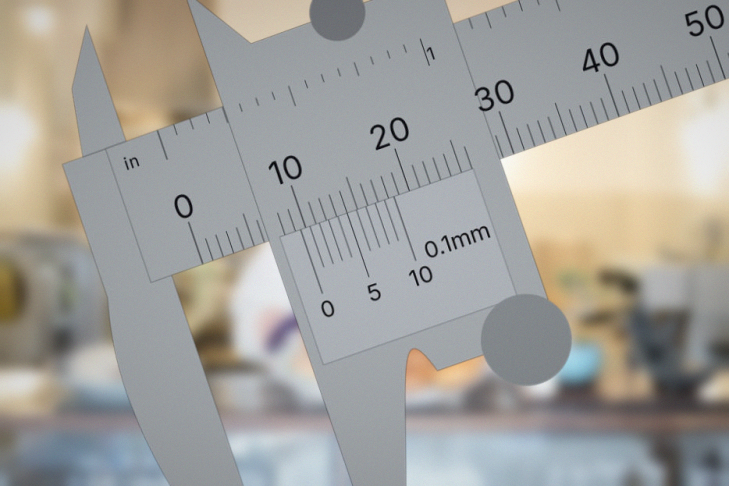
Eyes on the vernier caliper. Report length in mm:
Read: 9.5 mm
